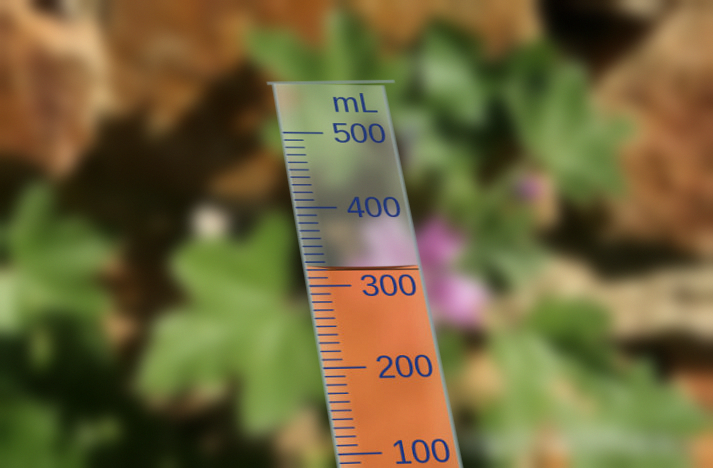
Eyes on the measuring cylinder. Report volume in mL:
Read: 320 mL
